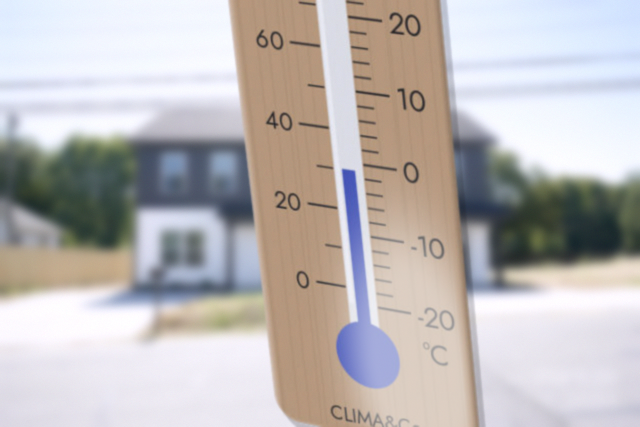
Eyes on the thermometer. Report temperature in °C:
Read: -1 °C
